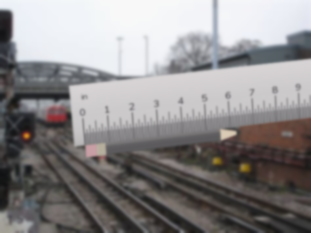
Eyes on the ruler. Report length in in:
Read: 6.5 in
